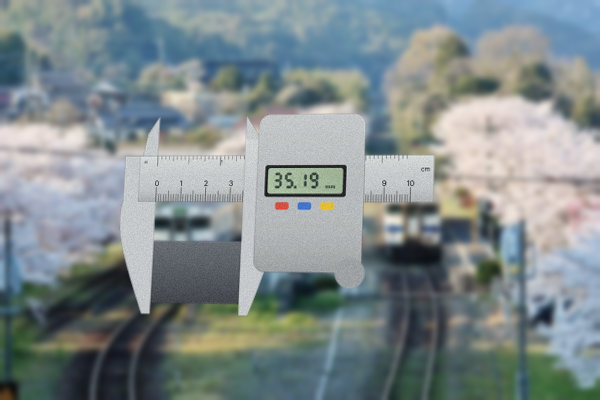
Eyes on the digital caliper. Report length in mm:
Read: 35.19 mm
